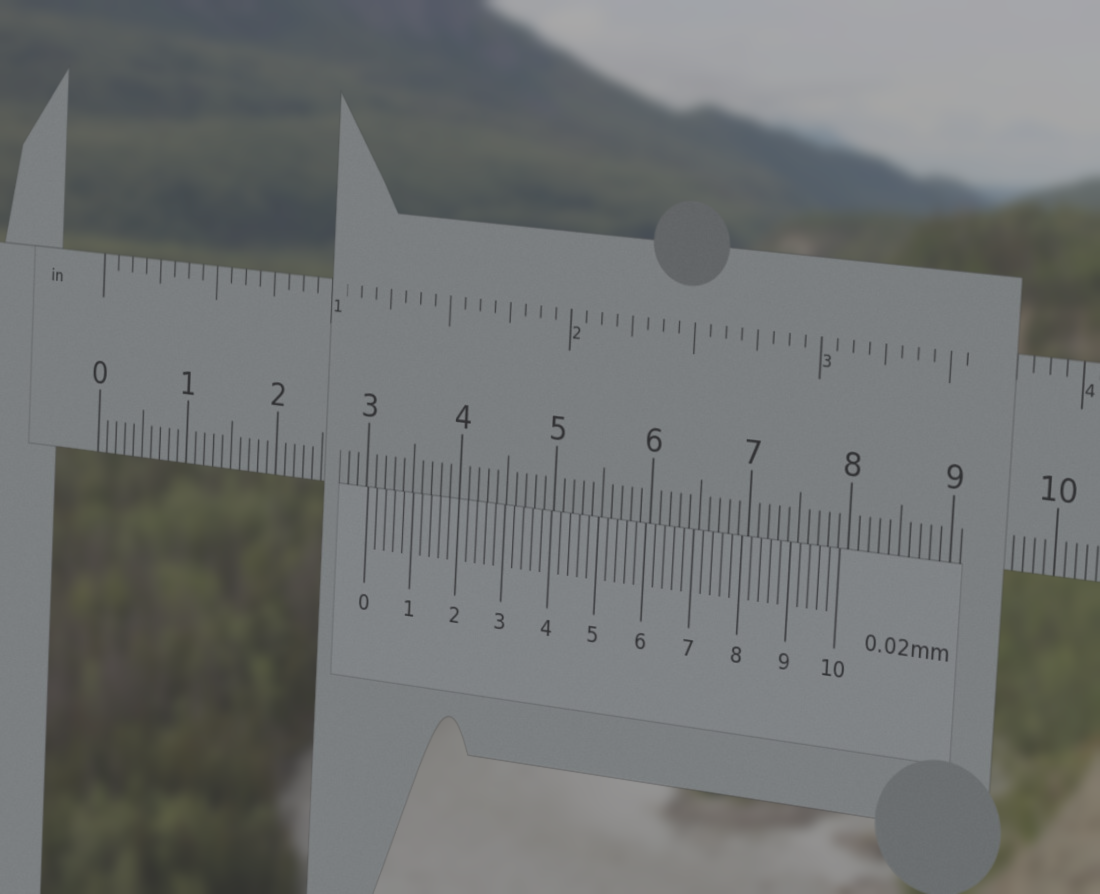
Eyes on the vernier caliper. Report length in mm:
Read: 30.2 mm
